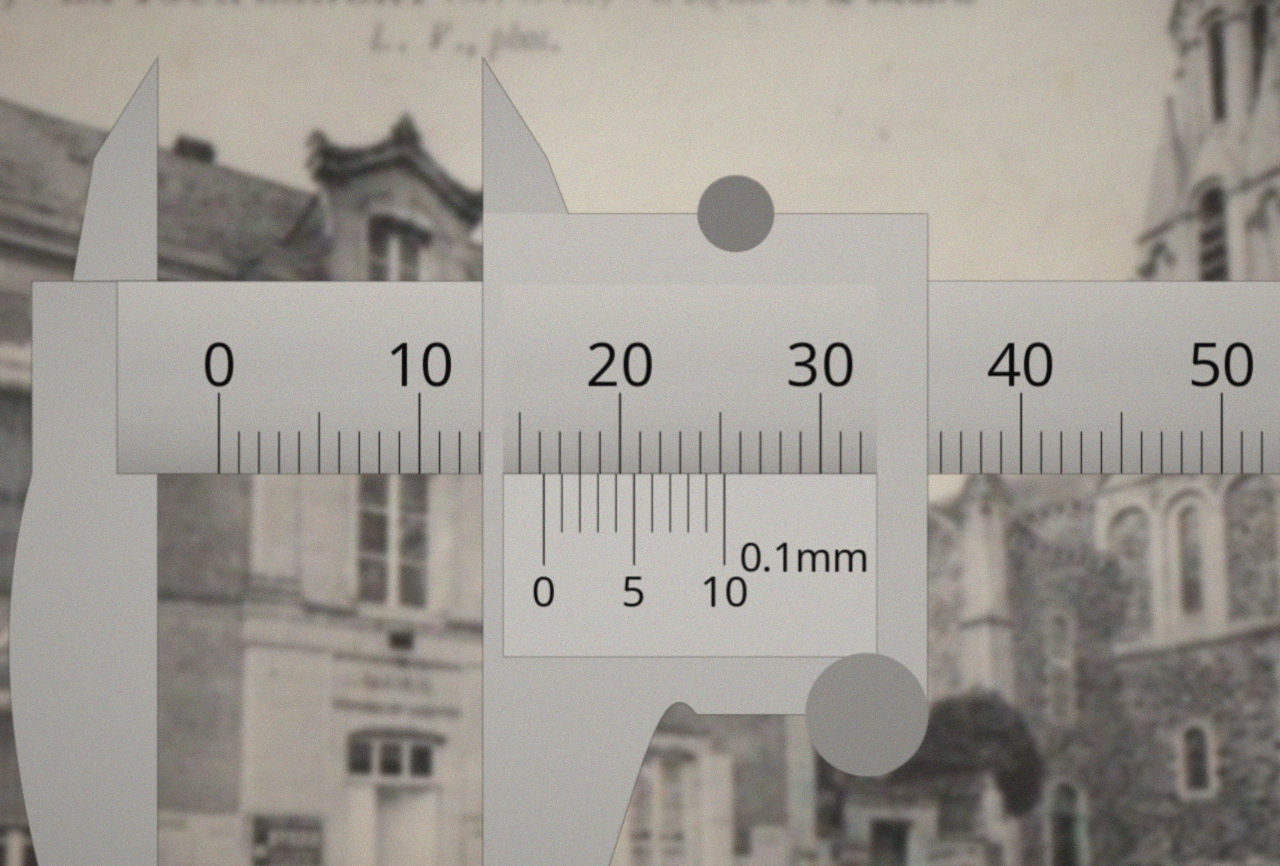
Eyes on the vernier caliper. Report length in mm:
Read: 16.2 mm
